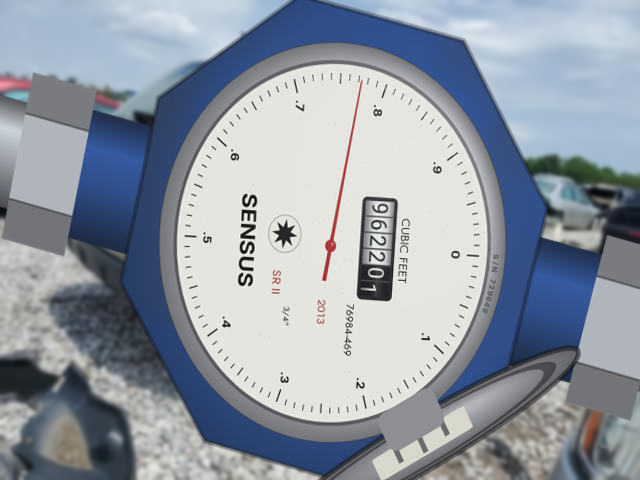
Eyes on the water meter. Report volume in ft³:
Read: 962200.77 ft³
